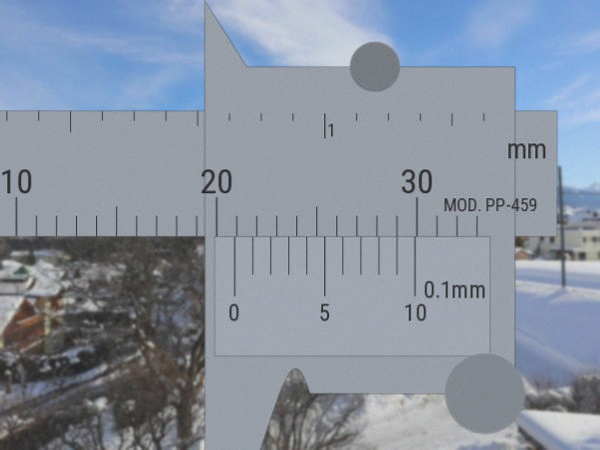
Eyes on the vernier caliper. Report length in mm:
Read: 20.9 mm
